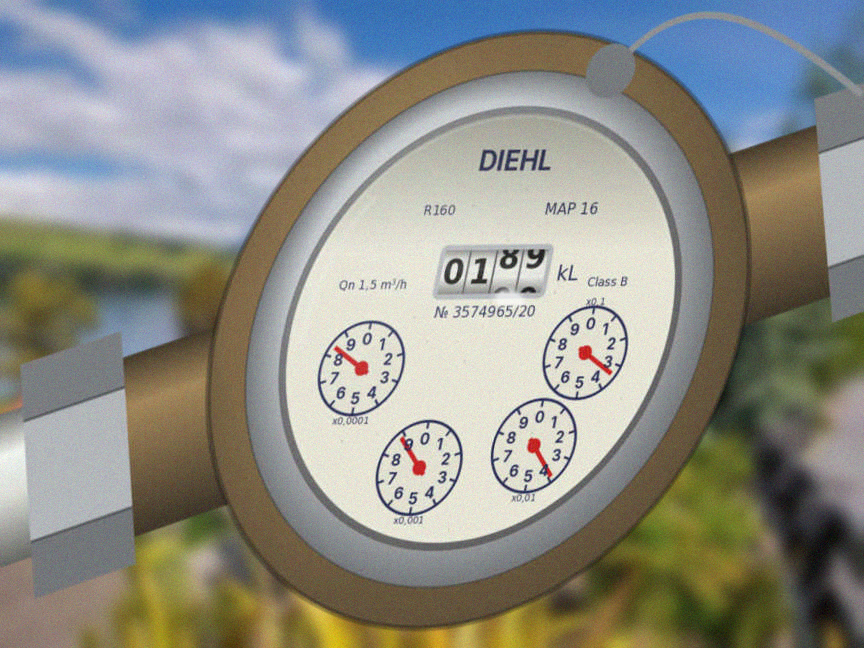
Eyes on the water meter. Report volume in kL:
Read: 189.3388 kL
